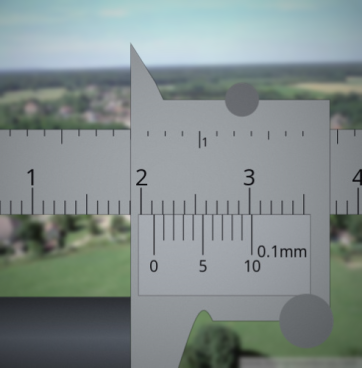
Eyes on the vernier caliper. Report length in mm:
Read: 21.2 mm
